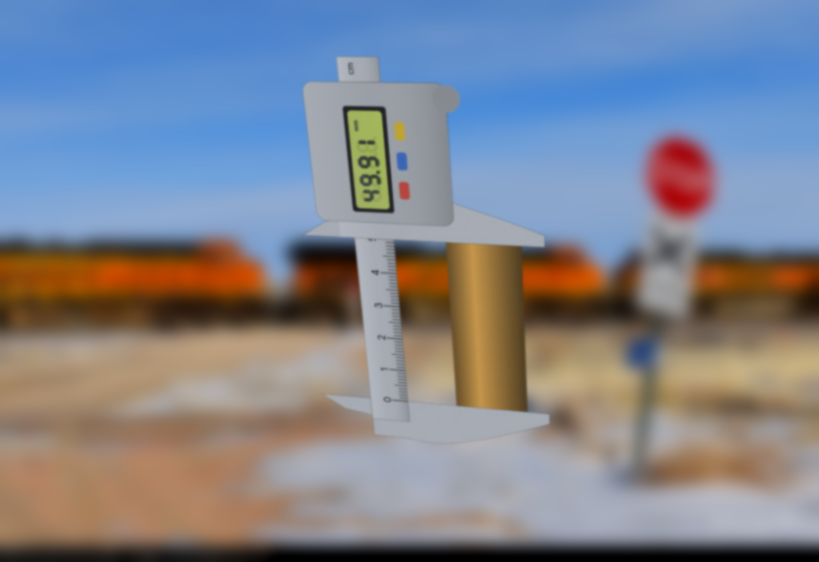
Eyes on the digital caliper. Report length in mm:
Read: 49.91 mm
